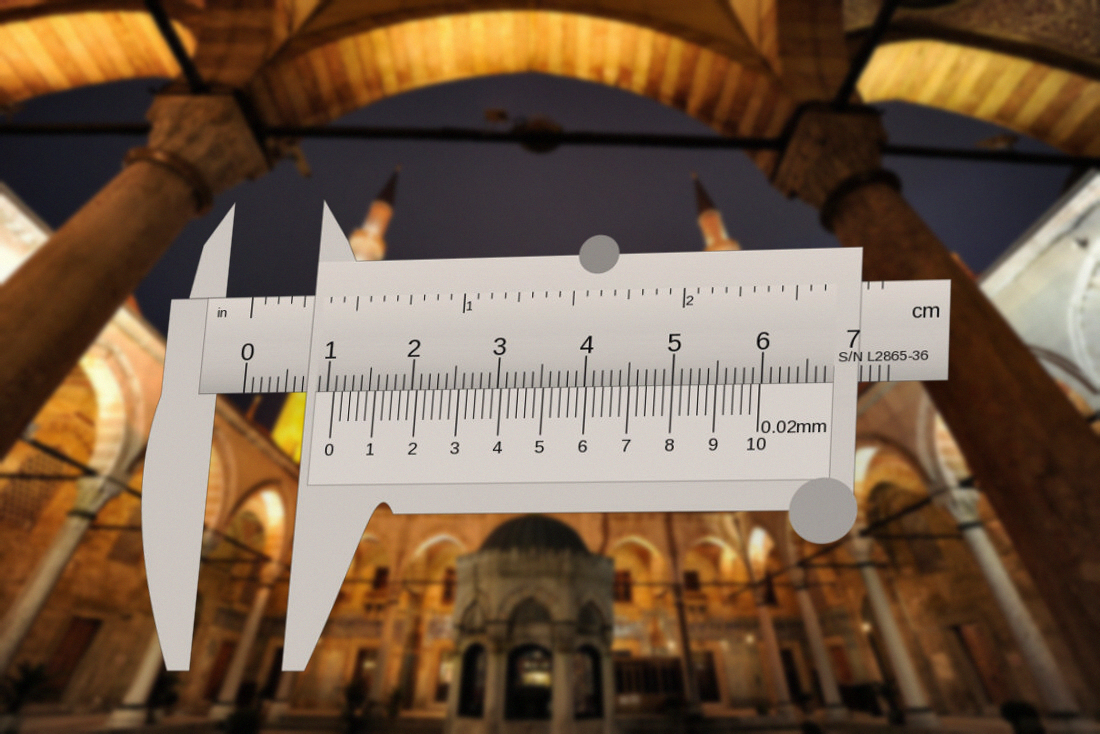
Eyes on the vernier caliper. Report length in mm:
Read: 10.8 mm
